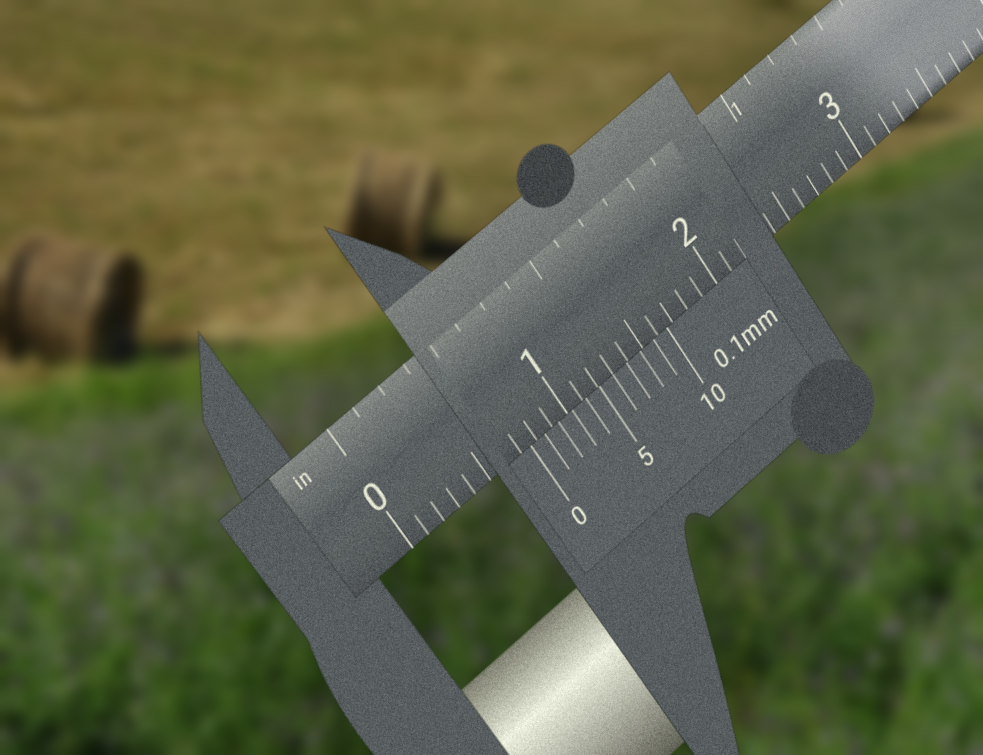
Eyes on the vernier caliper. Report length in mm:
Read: 7.6 mm
